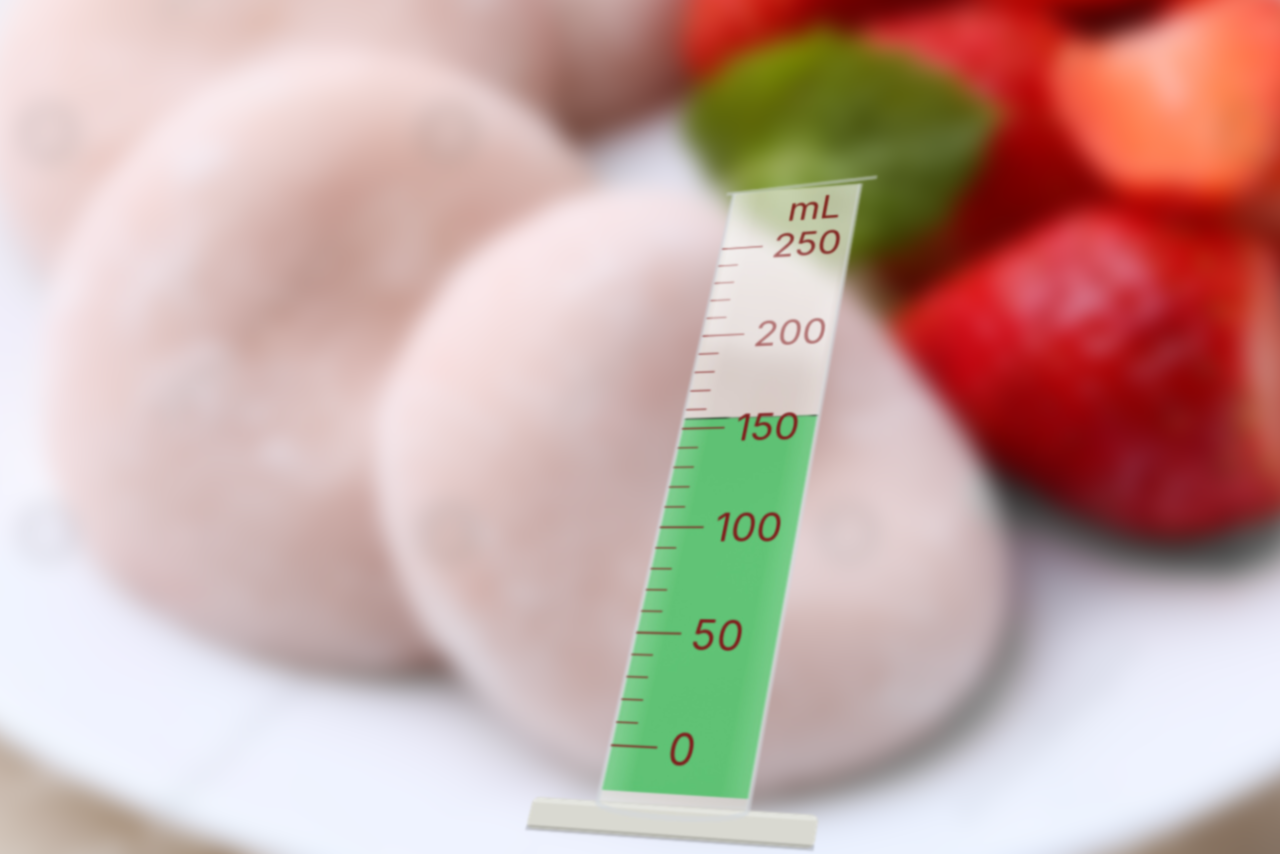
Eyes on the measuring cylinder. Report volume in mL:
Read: 155 mL
